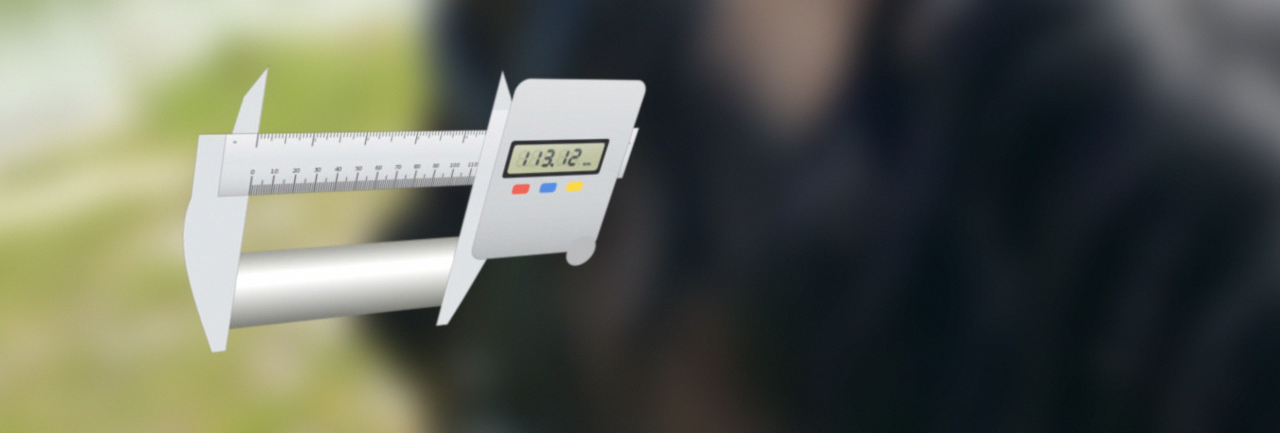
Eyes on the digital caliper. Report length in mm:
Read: 113.12 mm
